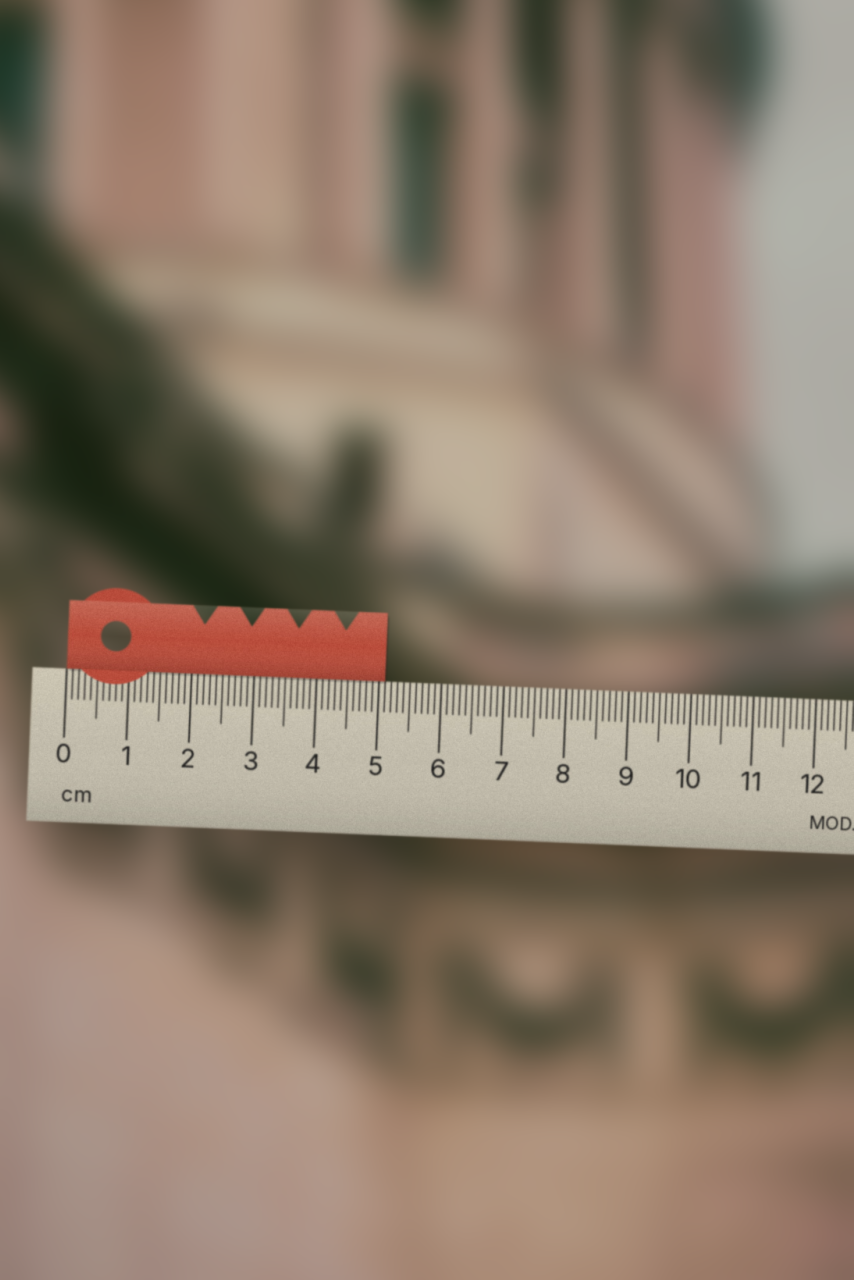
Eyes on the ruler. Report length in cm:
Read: 5.1 cm
